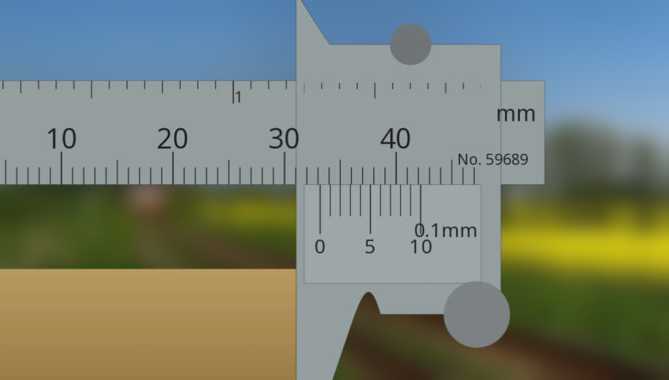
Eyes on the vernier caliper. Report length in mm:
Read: 33.2 mm
